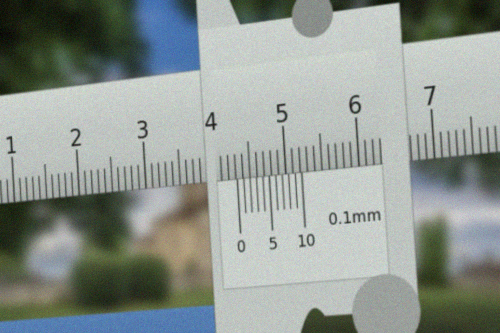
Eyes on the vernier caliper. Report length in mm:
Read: 43.2 mm
